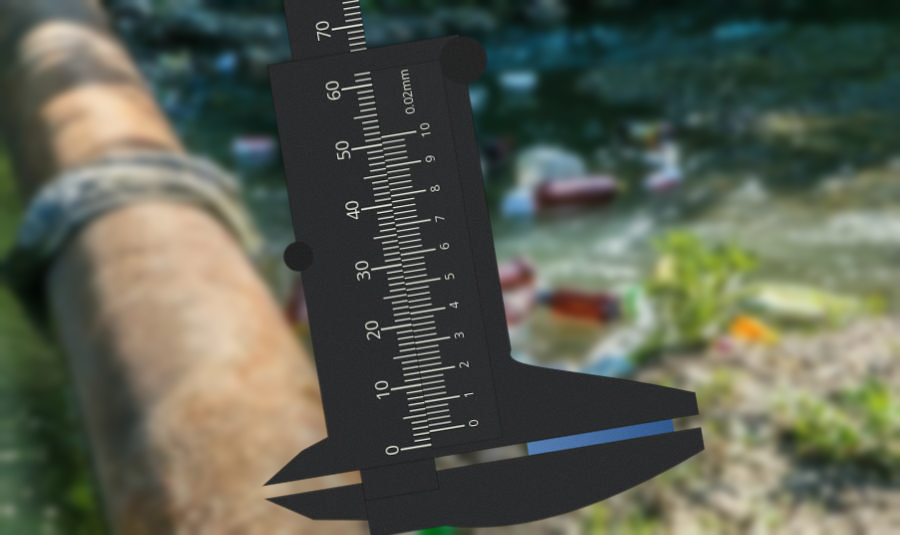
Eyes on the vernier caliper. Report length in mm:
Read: 2.2 mm
